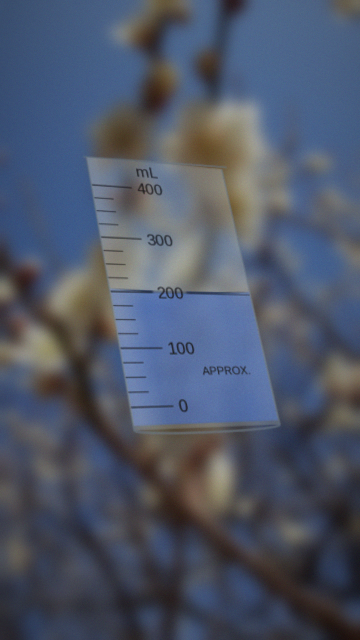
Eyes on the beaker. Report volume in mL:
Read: 200 mL
